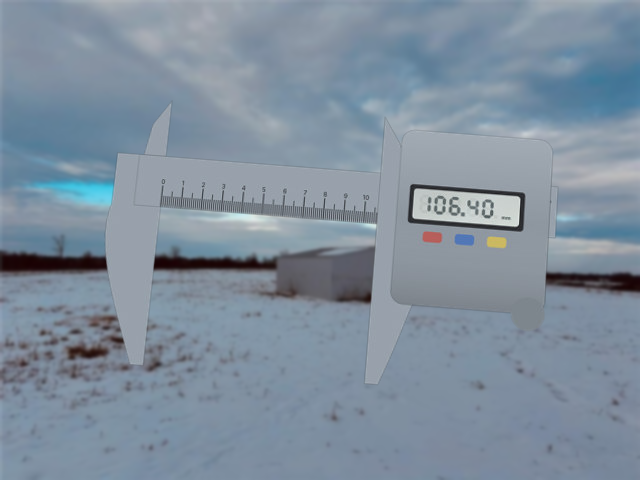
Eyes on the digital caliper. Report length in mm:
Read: 106.40 mm
